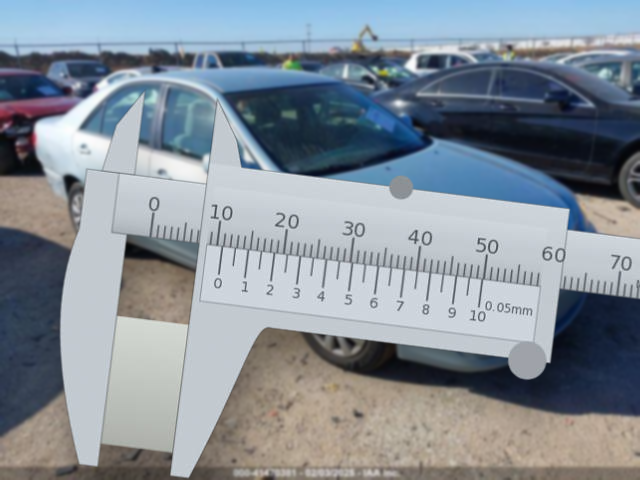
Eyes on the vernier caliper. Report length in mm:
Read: 10.8 mm
